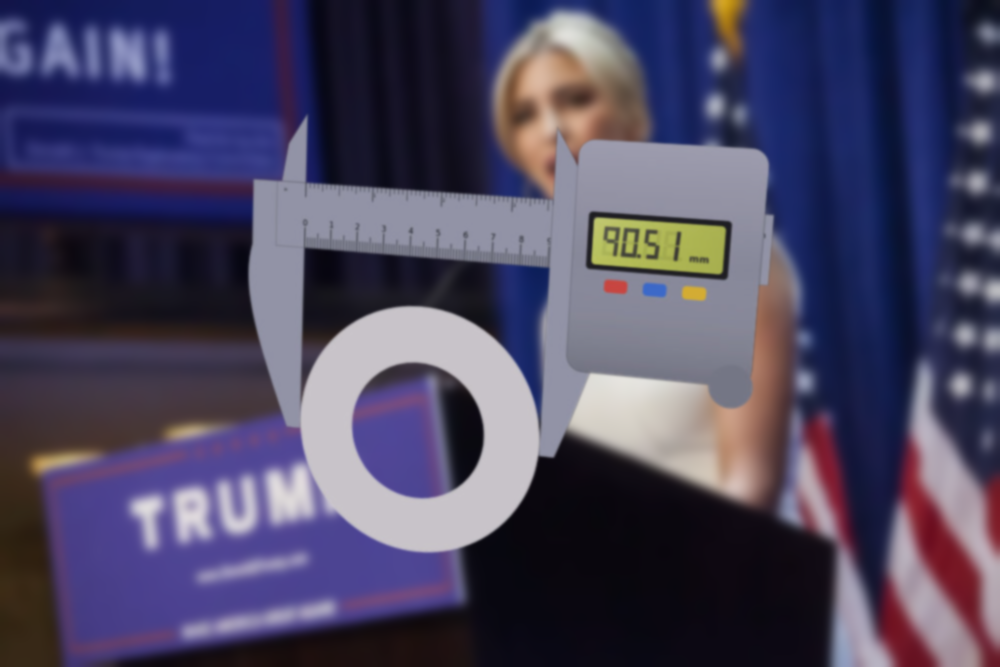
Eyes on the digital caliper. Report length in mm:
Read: 90.51 mm
